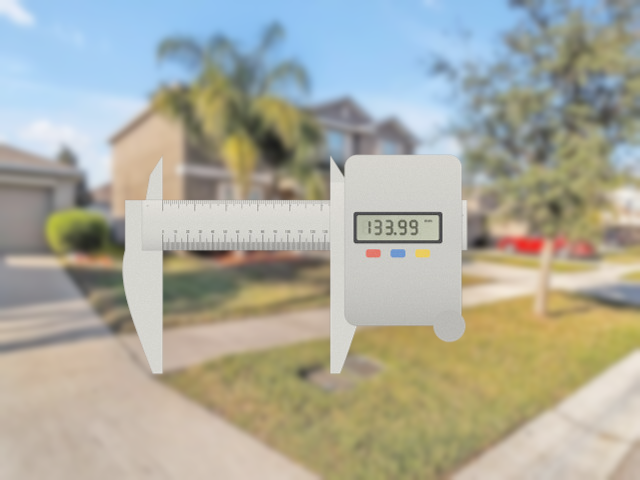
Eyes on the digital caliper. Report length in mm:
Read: 133.99 mm
